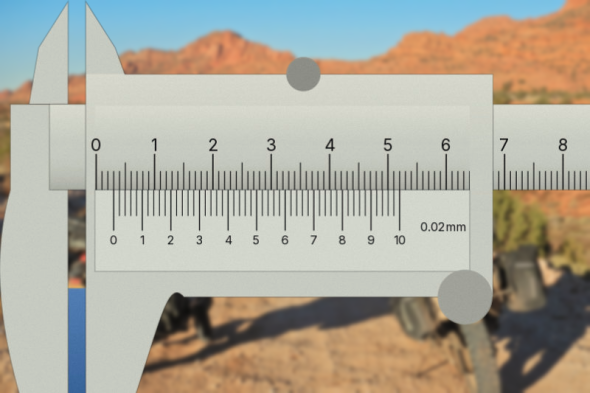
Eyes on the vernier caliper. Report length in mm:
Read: 3.0 mm
